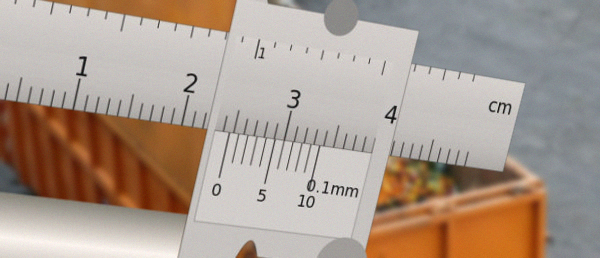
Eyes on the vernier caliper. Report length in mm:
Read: 24.6 mm
